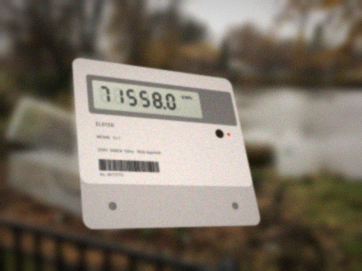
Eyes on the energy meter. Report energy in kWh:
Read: 71558.0 kWh
